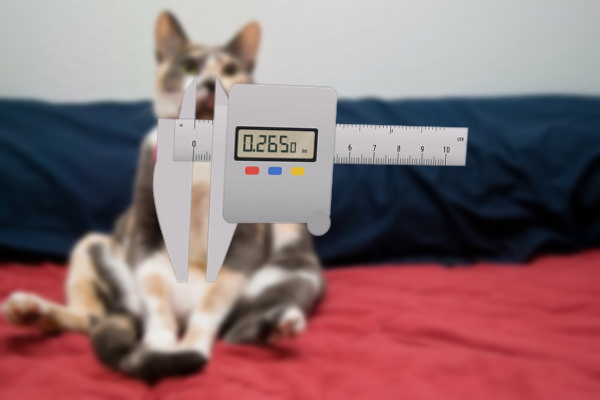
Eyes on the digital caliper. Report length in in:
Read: 0.2650 in
